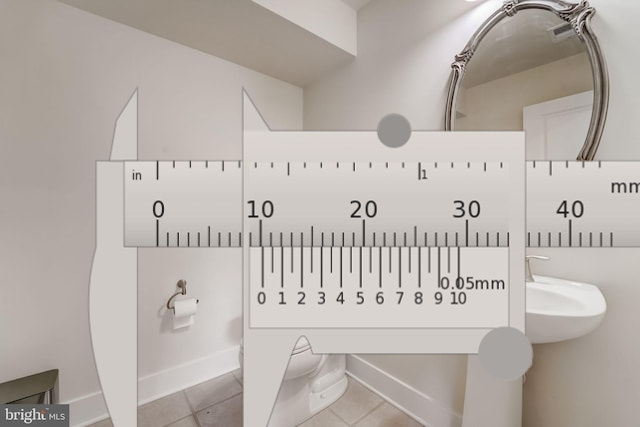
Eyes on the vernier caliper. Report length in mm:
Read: 10.2 mm
